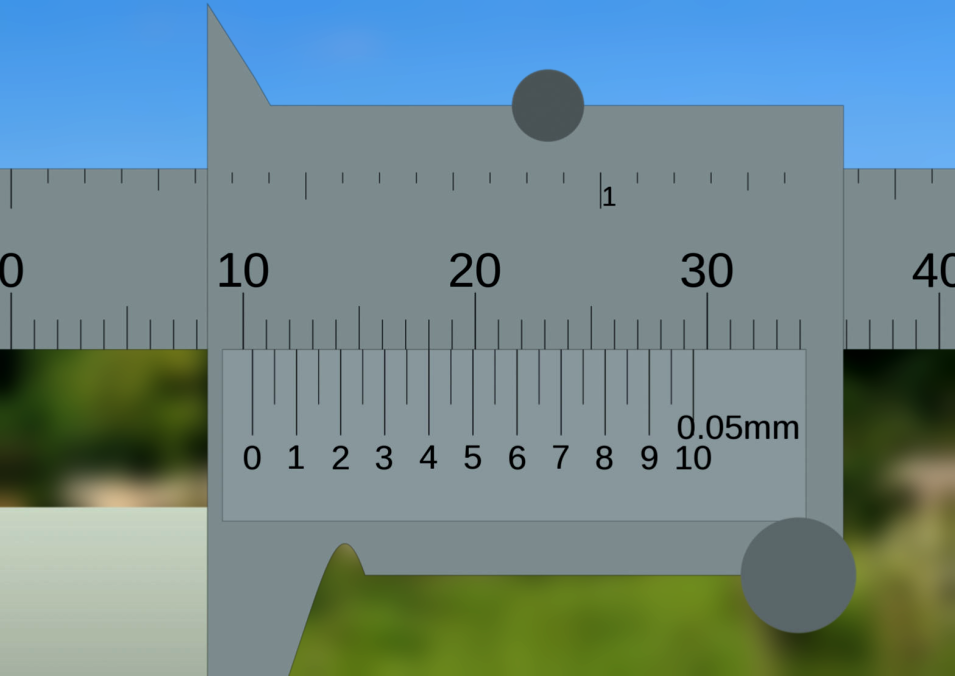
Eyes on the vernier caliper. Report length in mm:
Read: 10.40 mm
